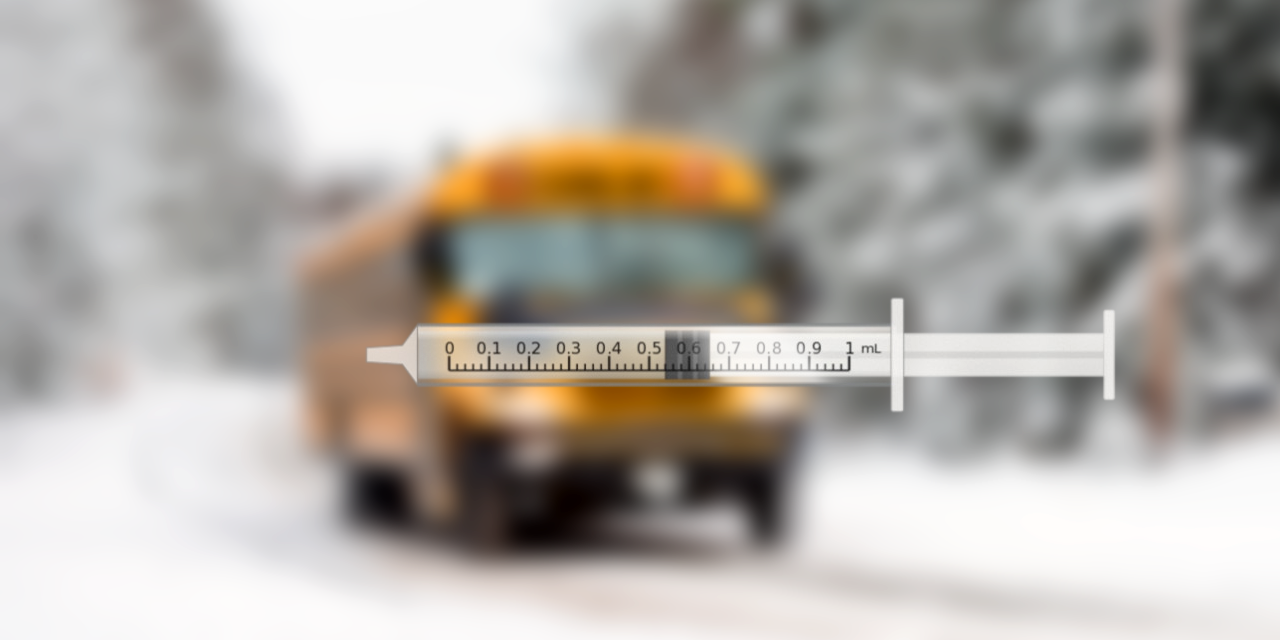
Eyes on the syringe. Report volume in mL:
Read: 0.54 mL
